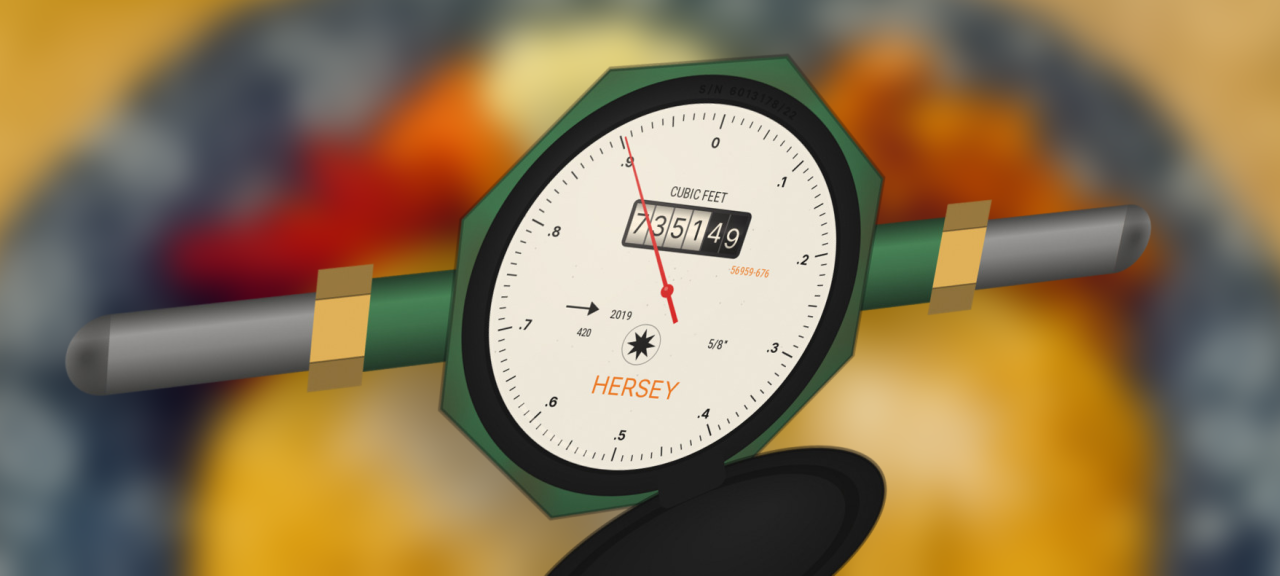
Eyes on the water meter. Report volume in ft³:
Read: 735148.90 ft³
